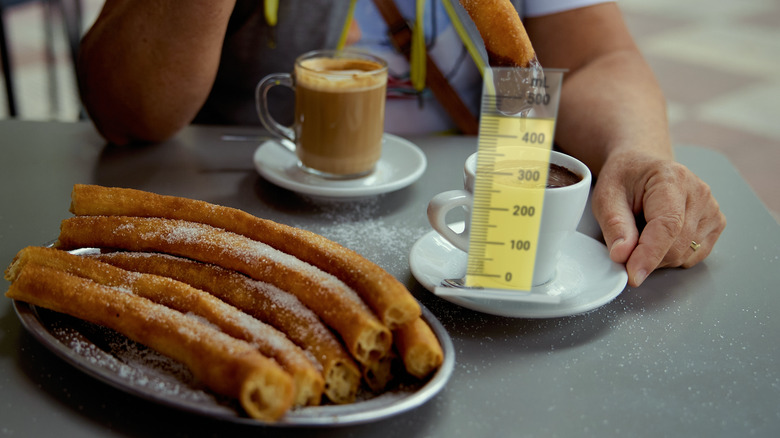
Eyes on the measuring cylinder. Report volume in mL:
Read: 450 mL
